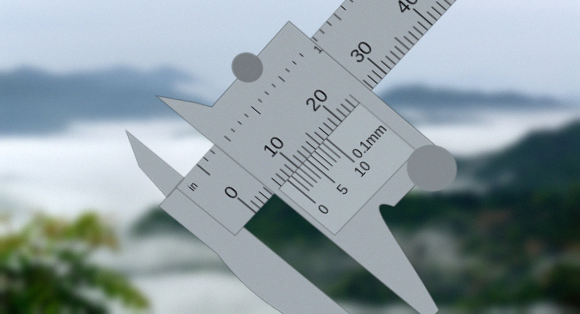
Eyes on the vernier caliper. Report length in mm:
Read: 7.4 mm
